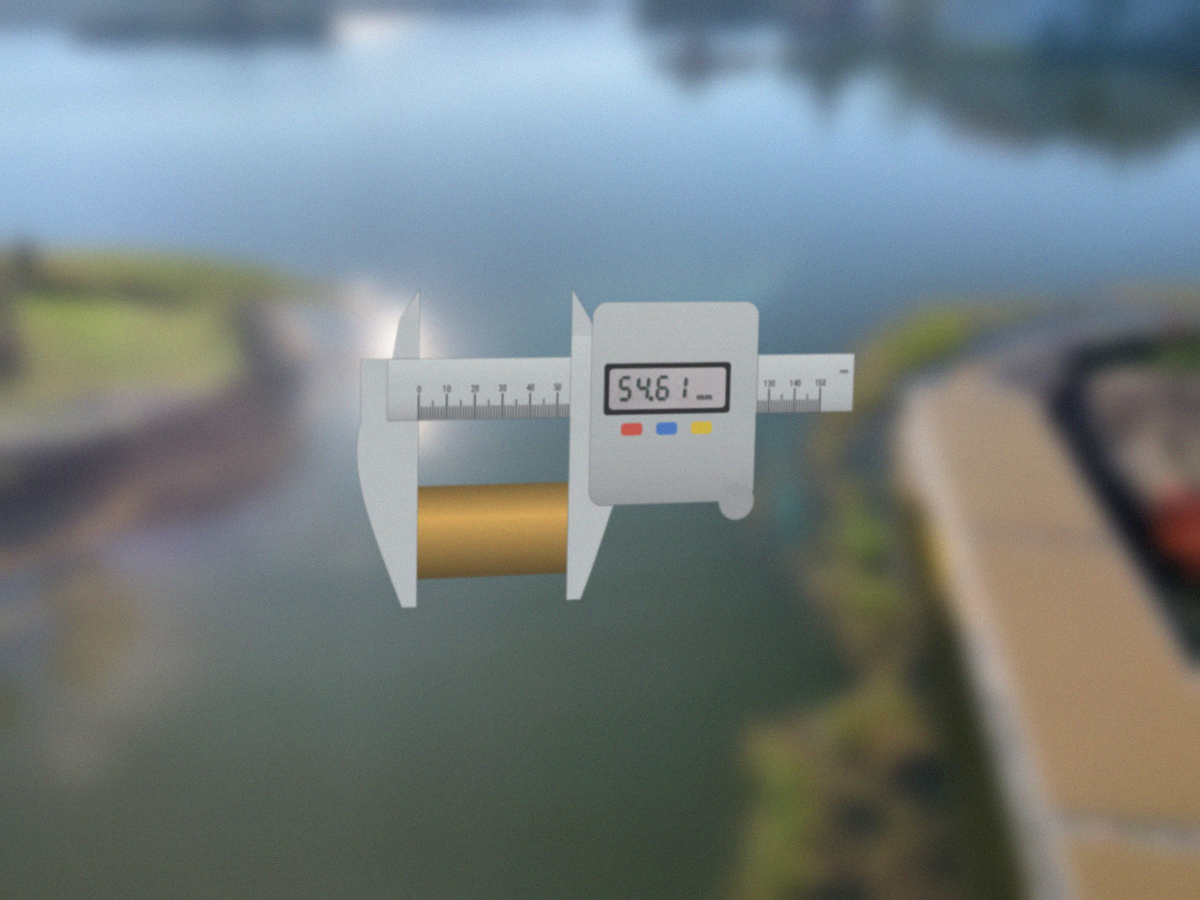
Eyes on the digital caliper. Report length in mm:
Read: 54.61 mm
